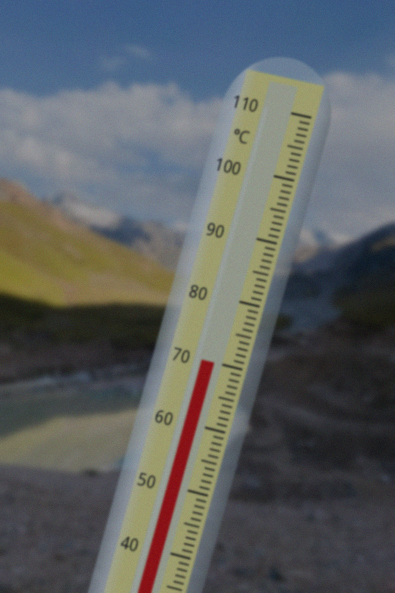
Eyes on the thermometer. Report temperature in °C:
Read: 70 °C
